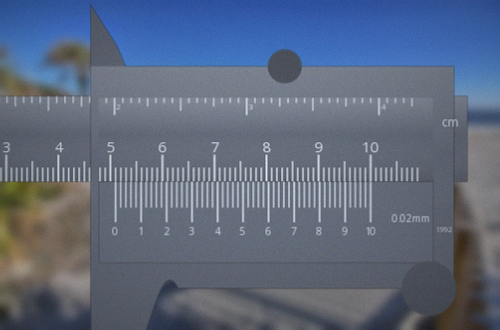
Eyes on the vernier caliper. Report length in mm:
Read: 51.0 mm
